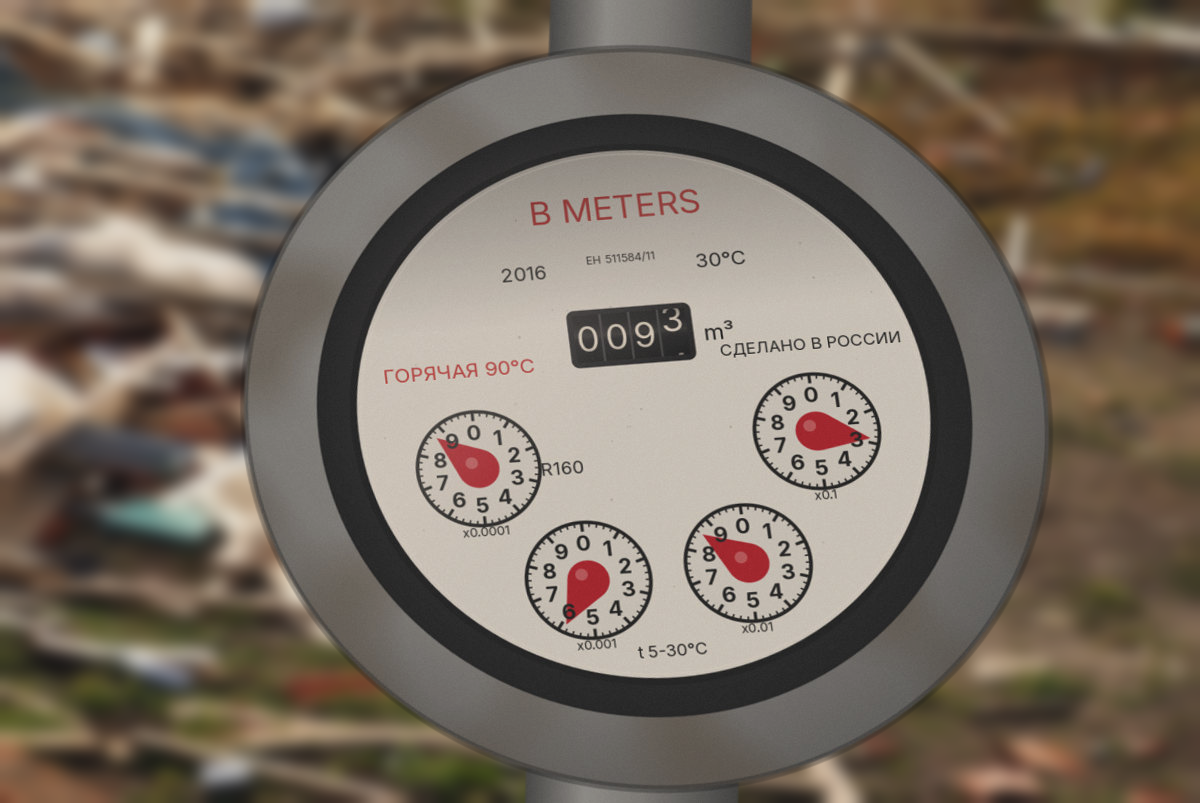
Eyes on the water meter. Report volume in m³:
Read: 93.2858 m³
